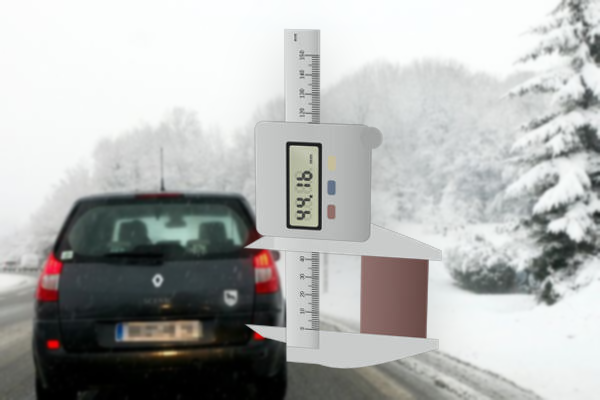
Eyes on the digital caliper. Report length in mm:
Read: 44.16 mm
